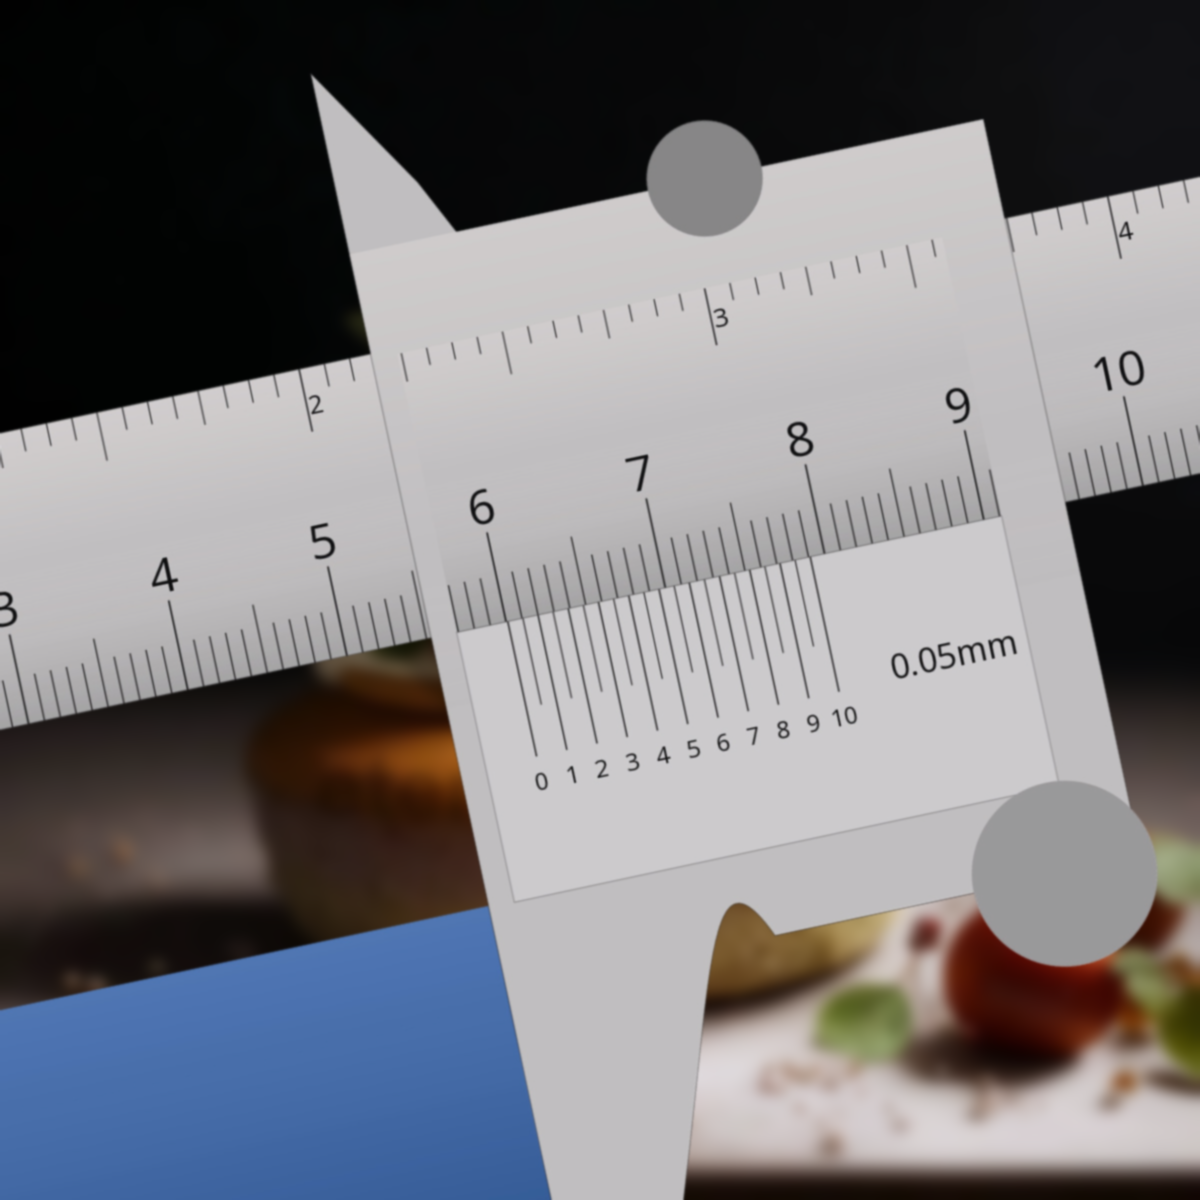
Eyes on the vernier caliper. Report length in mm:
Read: 60.1 mm
